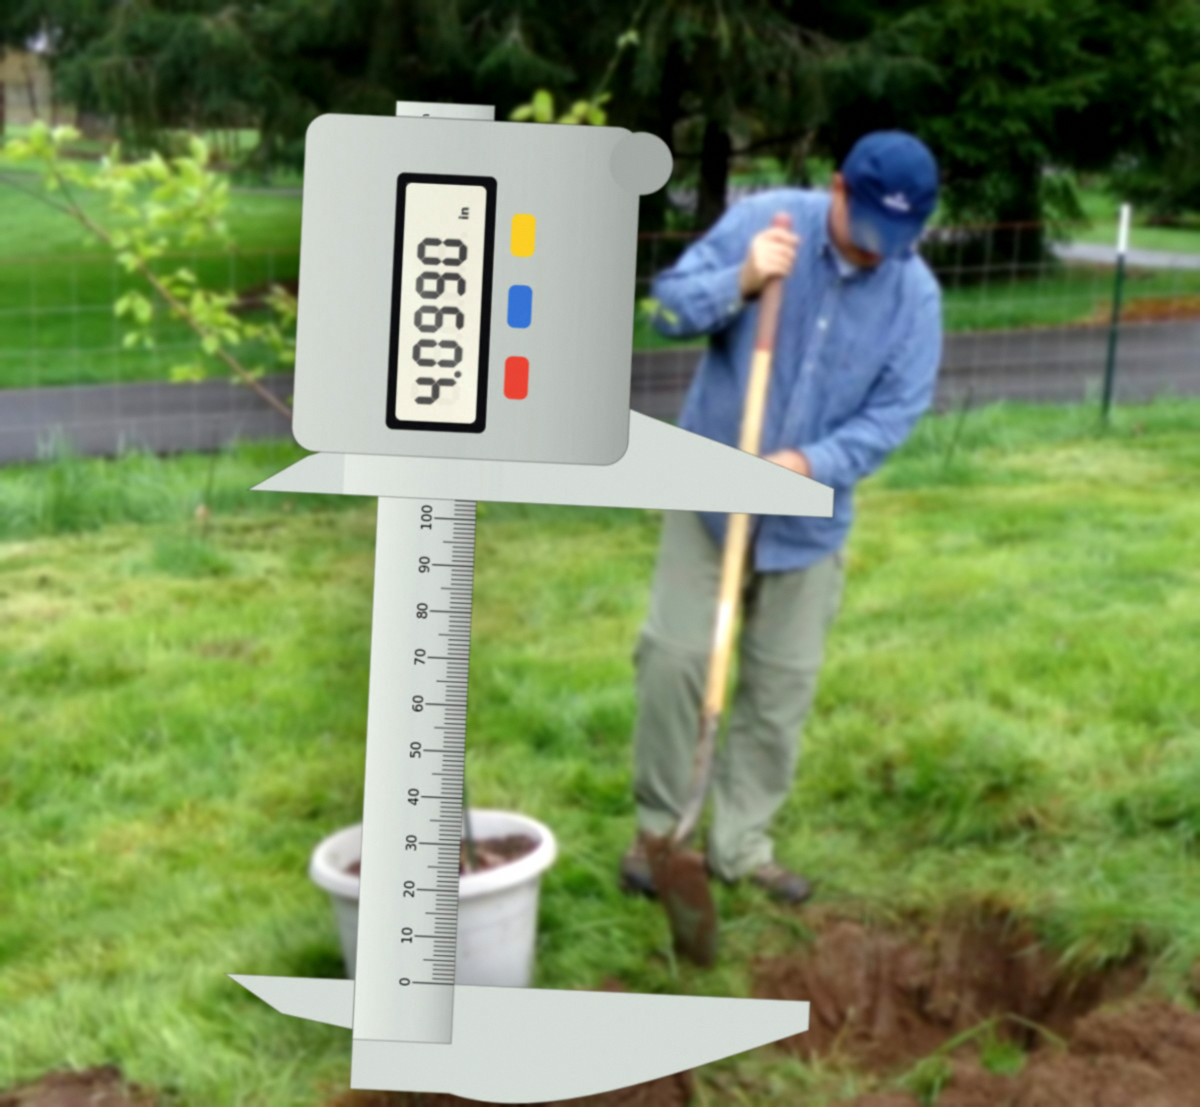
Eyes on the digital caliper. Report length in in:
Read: 4.0990 in
